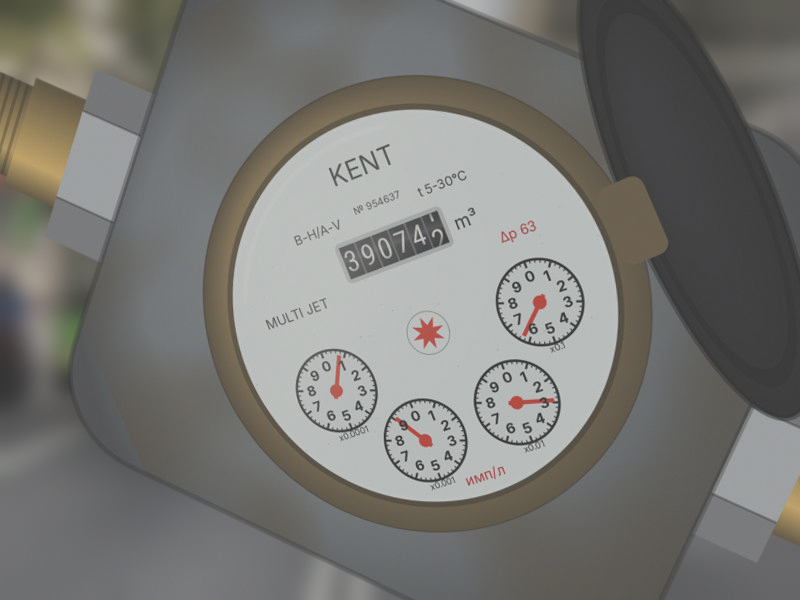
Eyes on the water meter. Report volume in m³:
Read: 390741.6290 m³
